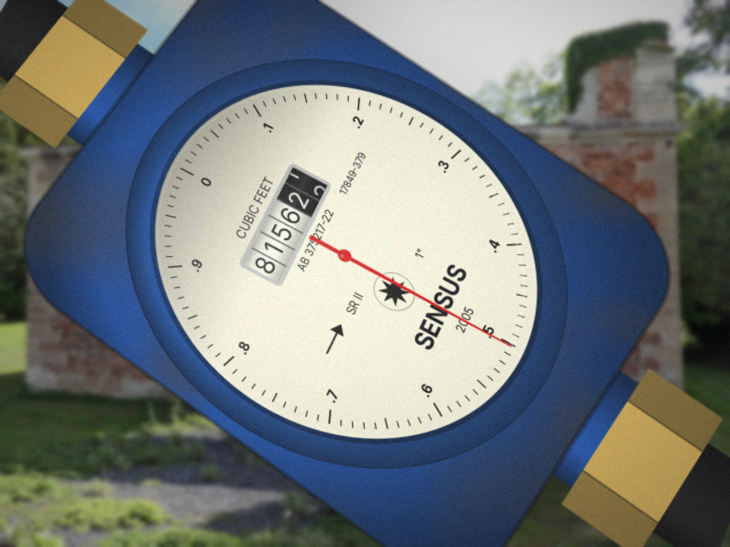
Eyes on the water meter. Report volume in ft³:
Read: 815621.50 ft³
